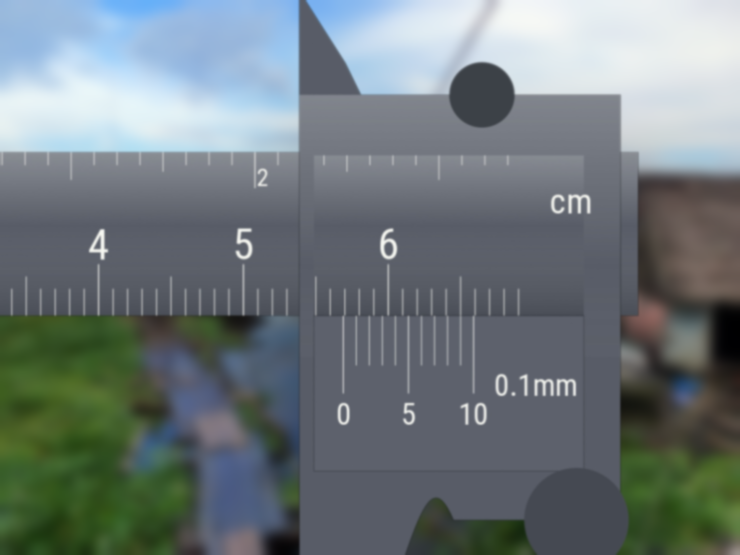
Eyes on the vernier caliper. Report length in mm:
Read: 56.9 mm
